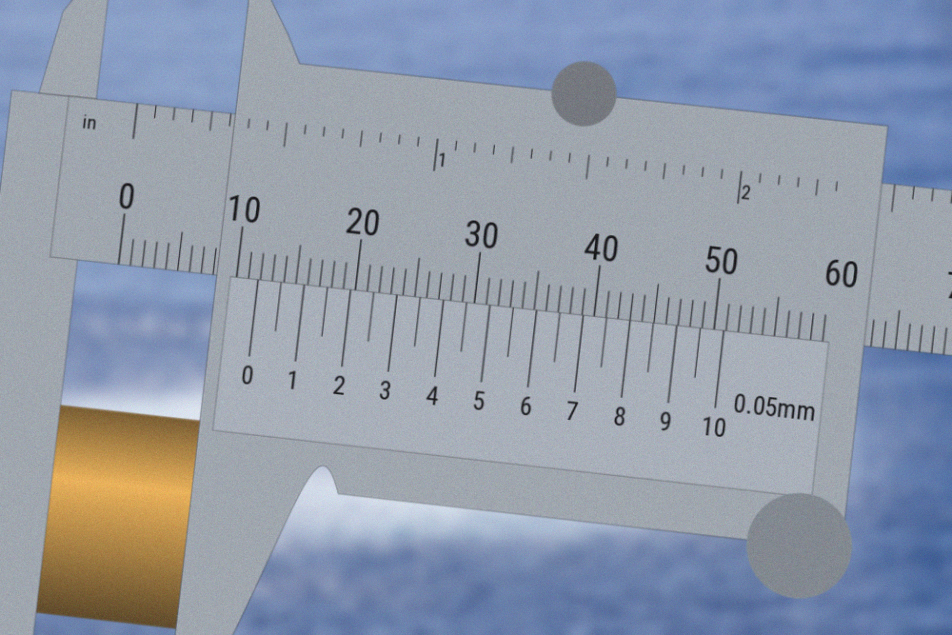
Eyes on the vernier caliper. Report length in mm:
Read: 11.8 mm
